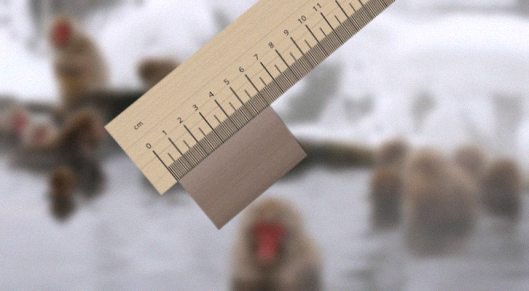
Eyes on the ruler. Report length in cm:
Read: 6 cm
